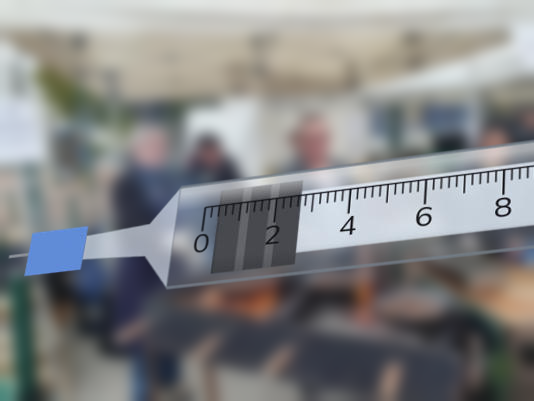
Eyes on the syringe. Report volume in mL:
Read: 0.4 mL
